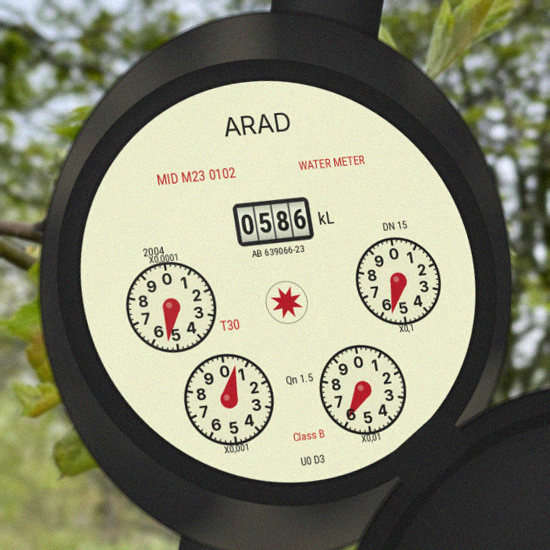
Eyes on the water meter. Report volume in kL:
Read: 586.5605 kL
